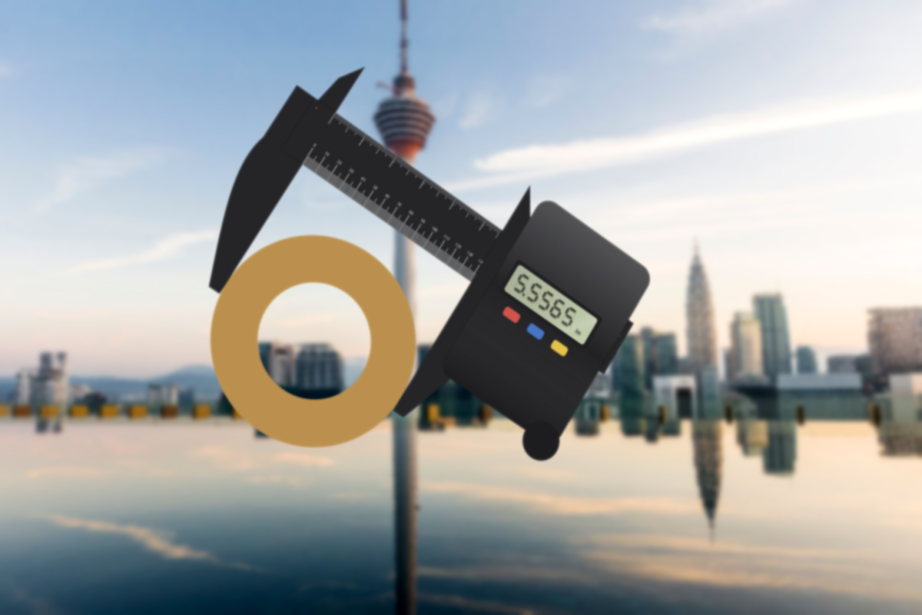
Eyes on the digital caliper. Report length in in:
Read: 5.5565 in
